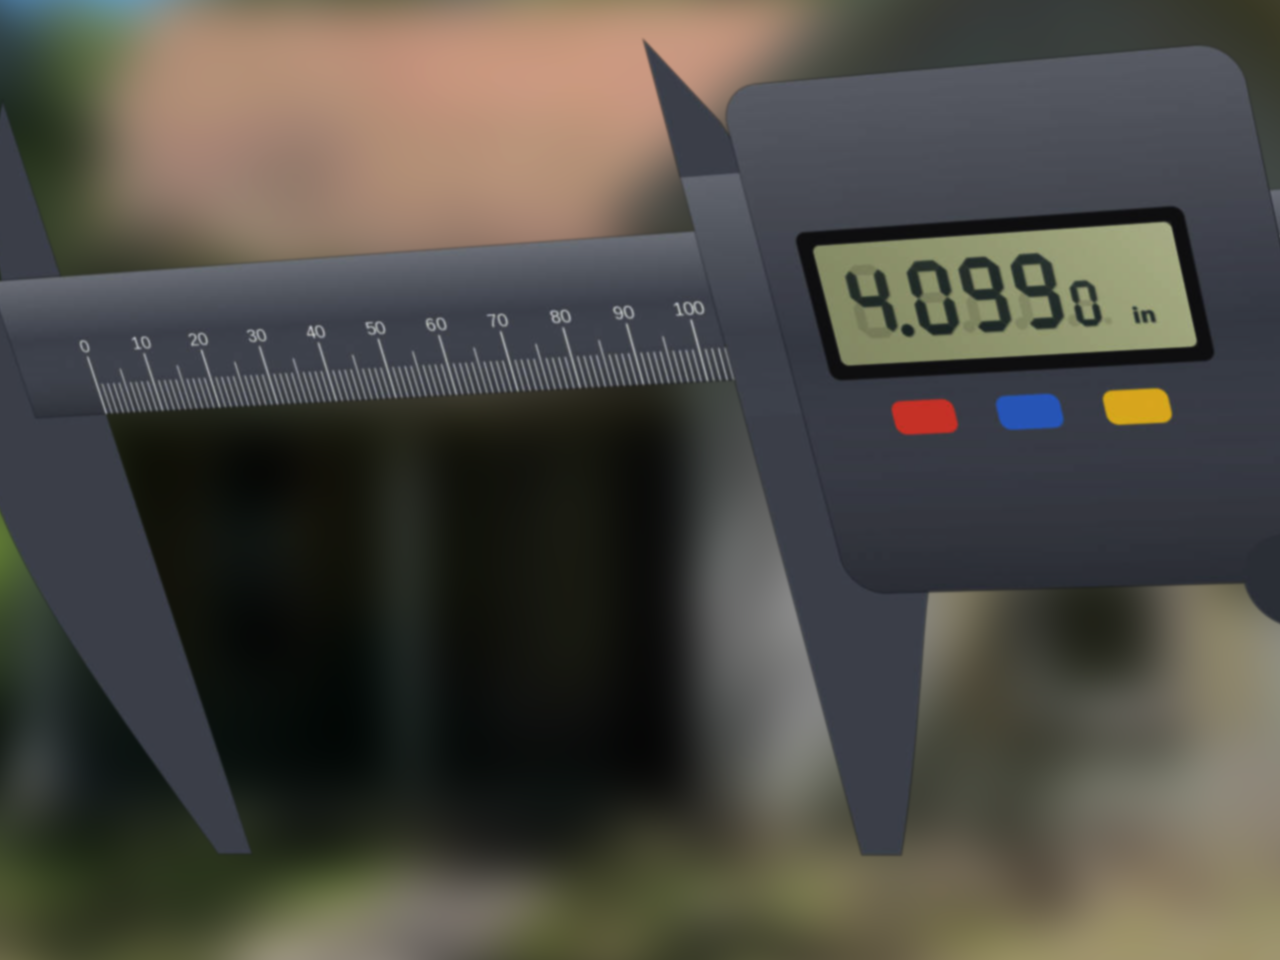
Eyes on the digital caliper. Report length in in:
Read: 4.0990 in
